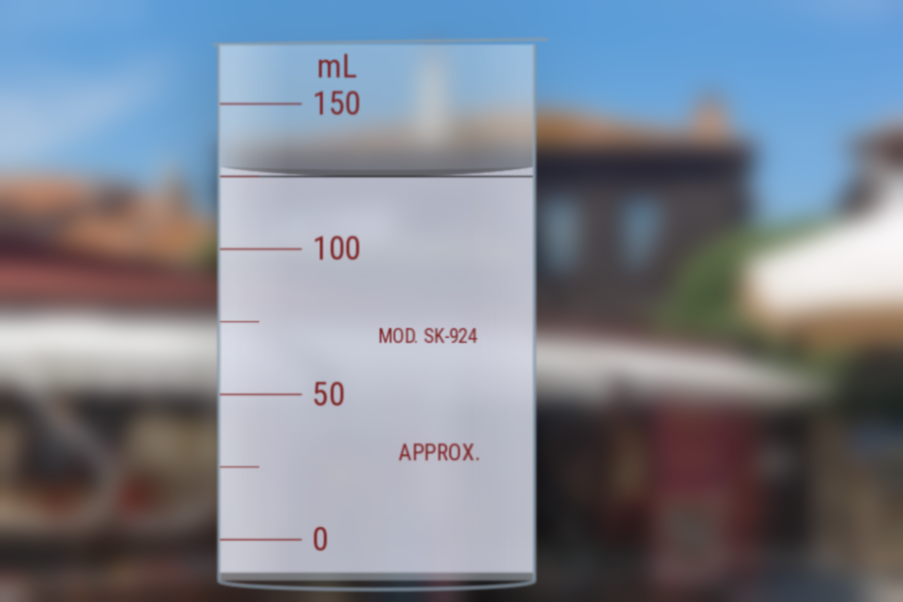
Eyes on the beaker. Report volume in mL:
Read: 125 mL
